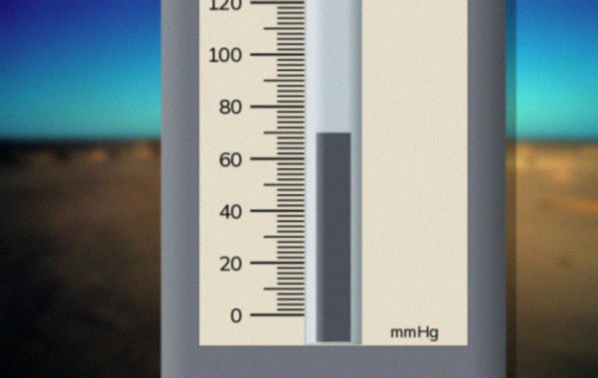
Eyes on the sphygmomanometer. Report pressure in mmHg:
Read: 70 mmHg
